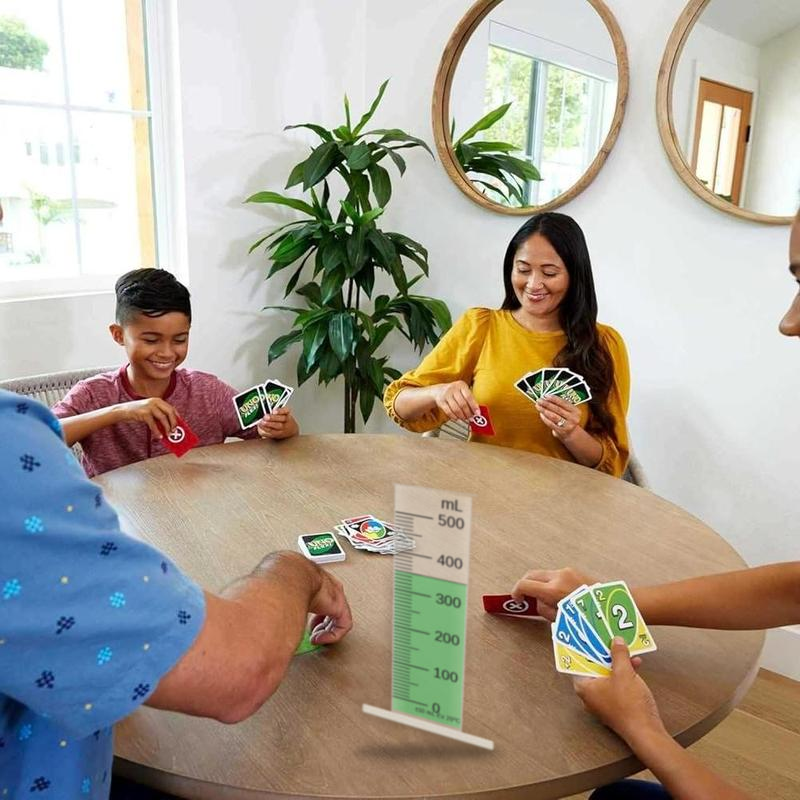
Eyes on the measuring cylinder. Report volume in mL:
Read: 350 mL
